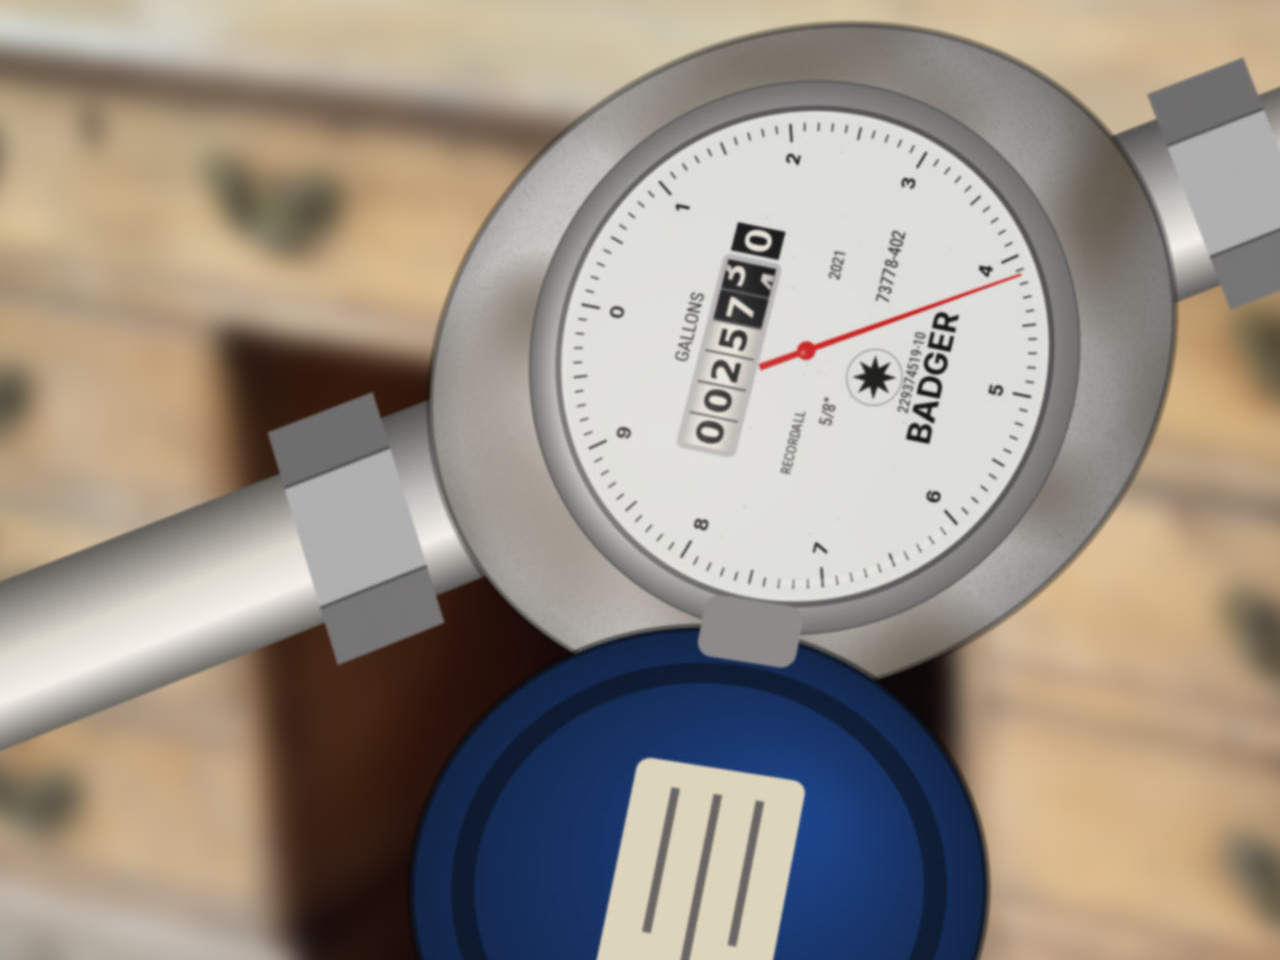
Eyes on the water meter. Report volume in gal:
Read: 25734.1 gal
